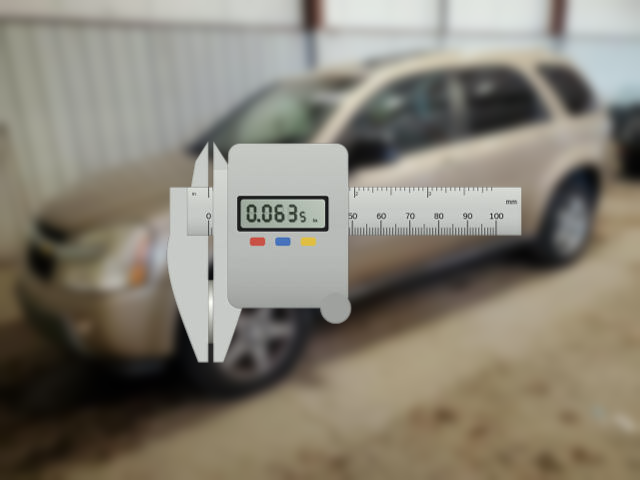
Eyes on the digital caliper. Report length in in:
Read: 0.0635 in
